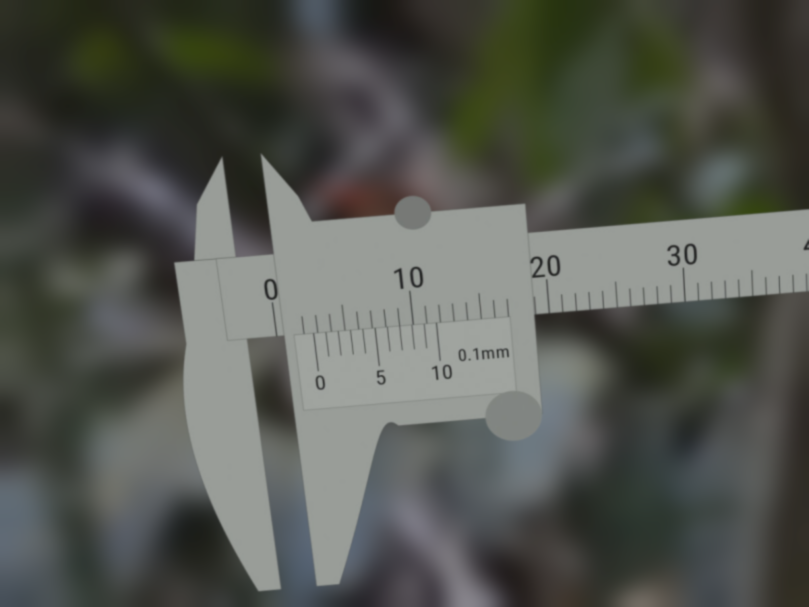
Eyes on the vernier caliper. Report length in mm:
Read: 2.7 mm
